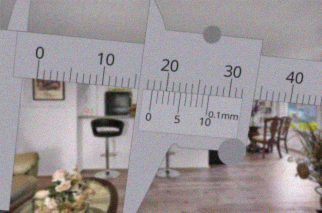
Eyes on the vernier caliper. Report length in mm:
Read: 17.8 mm
